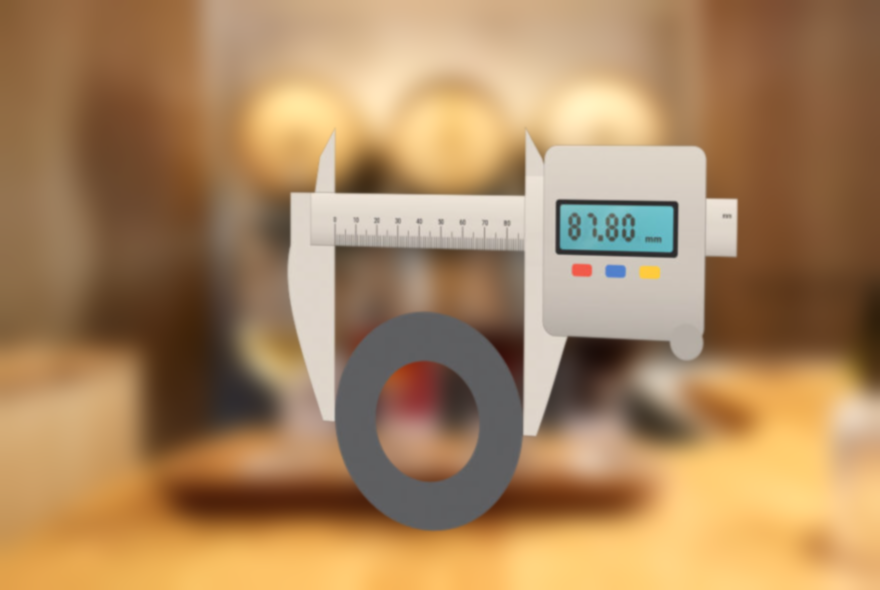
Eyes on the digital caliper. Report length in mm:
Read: 87.80 mm
